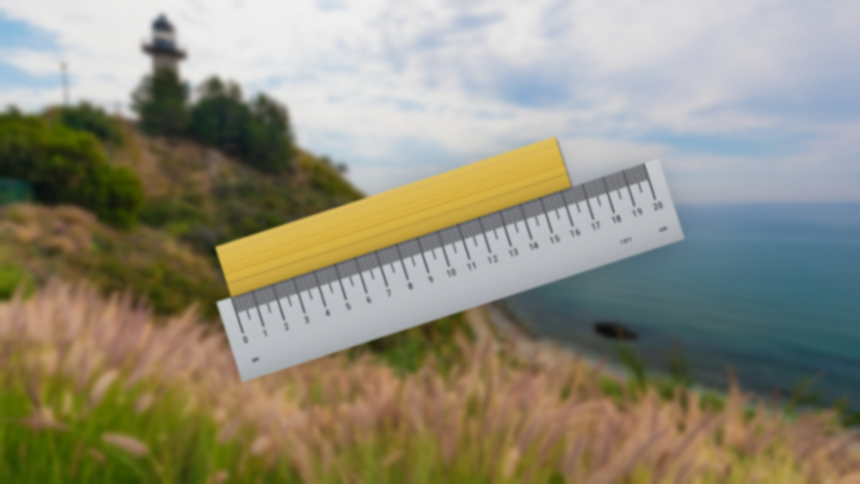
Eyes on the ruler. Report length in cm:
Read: 16.5 cm
